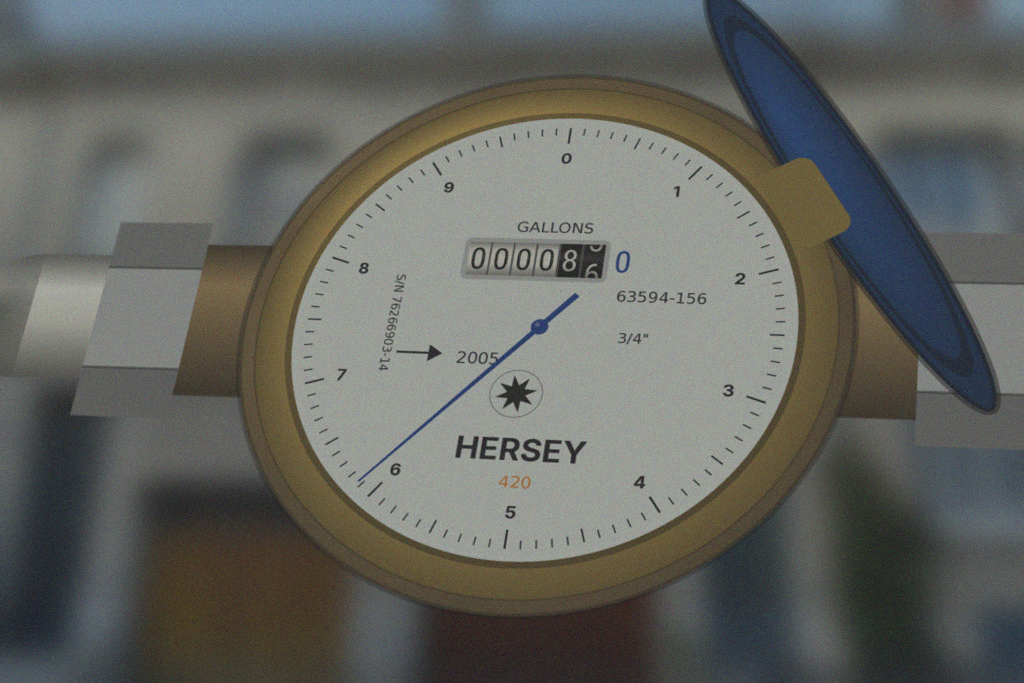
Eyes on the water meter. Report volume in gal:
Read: 856.1 gal
